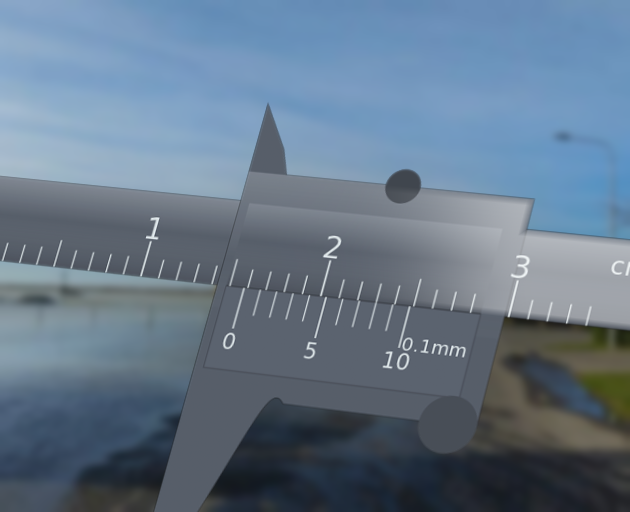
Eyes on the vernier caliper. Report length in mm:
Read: 15.8 mm
